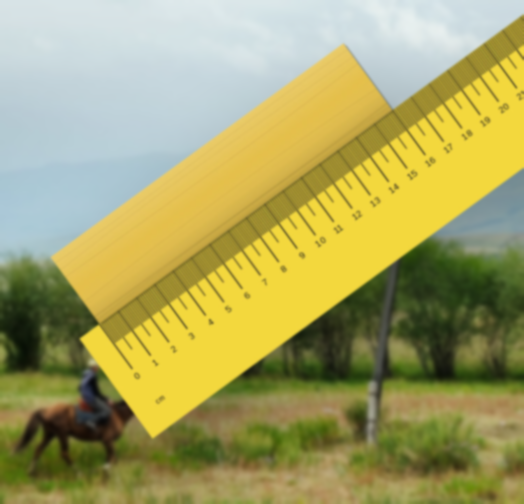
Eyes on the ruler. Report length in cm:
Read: 16 cm
